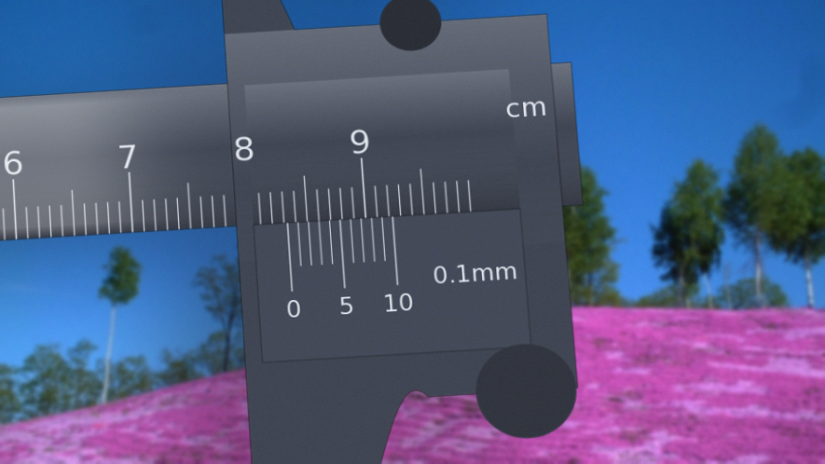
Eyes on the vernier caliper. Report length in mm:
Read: 83.3 mm
